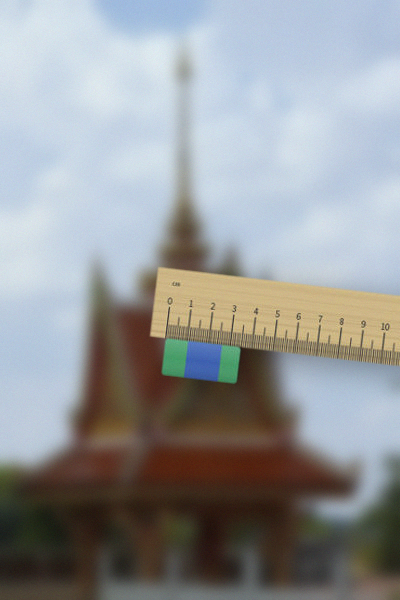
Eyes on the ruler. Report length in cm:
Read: 3.5 cm
